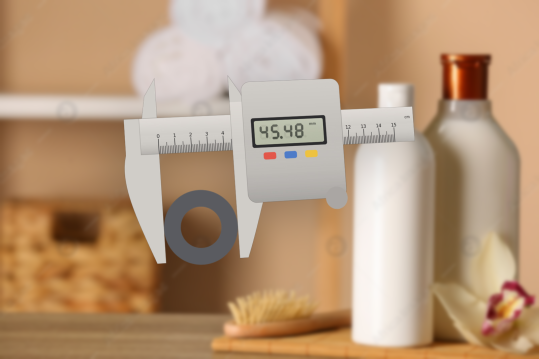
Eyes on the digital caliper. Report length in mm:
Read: 45.48 mm
